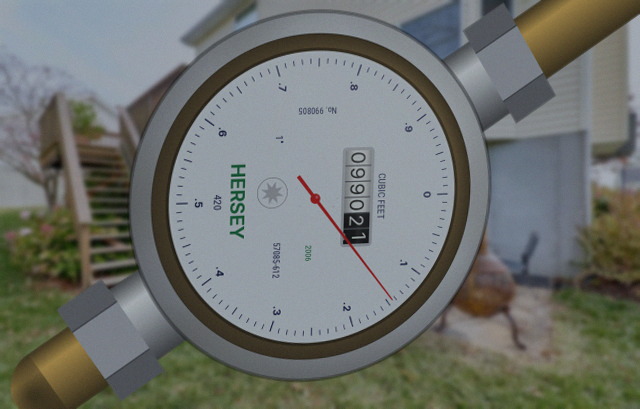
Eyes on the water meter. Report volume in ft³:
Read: 99021.14 ft³
